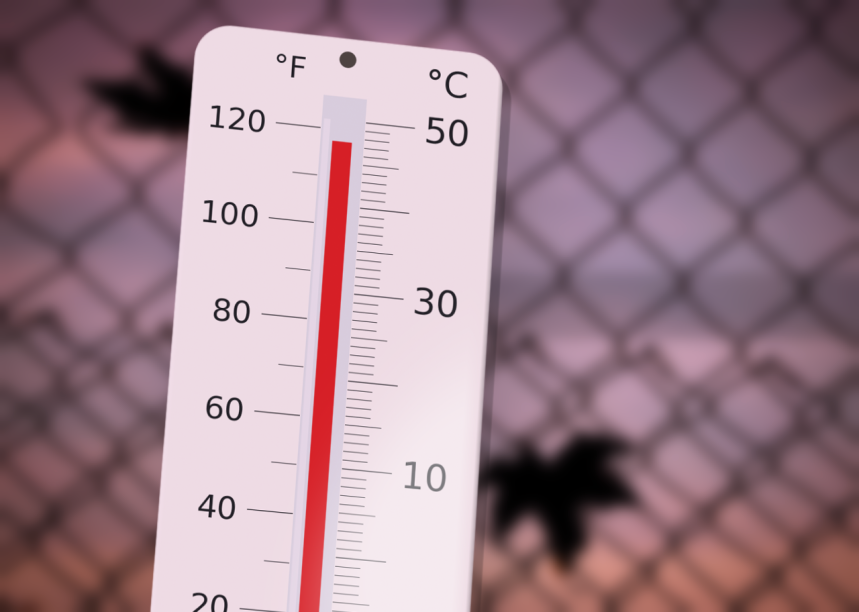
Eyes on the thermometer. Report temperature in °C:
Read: 47.5 °C
